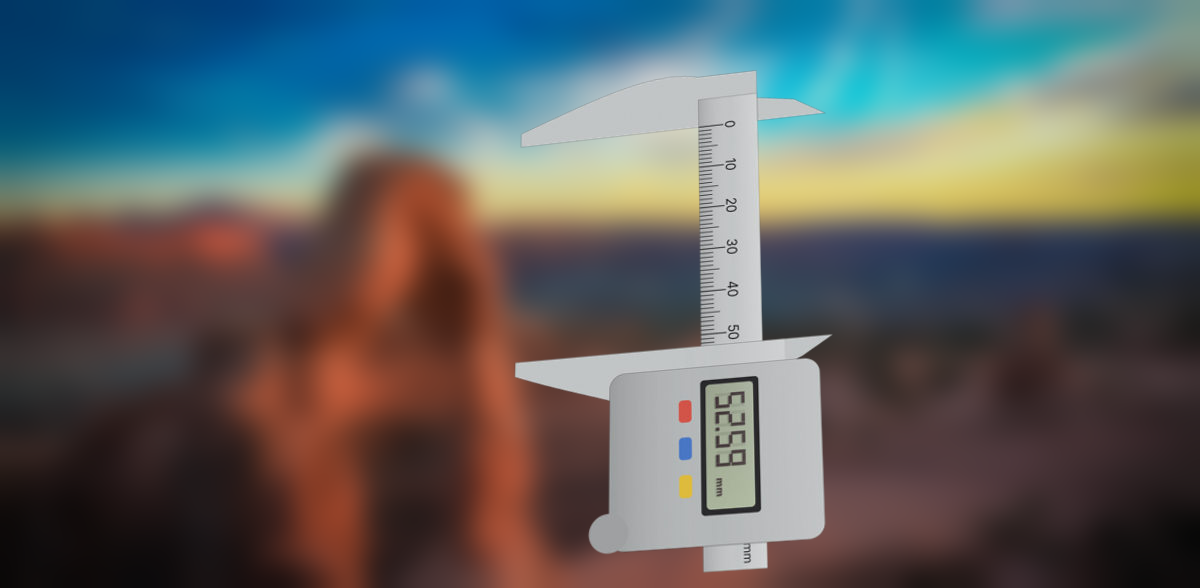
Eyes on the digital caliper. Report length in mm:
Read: 52.59 mm
